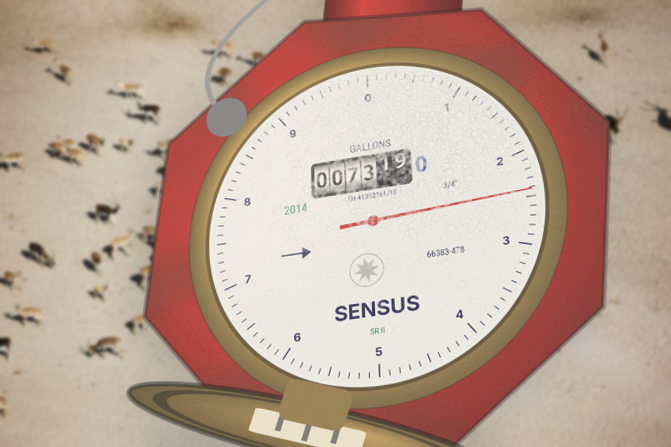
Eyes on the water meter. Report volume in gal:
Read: 73192.4 gal
